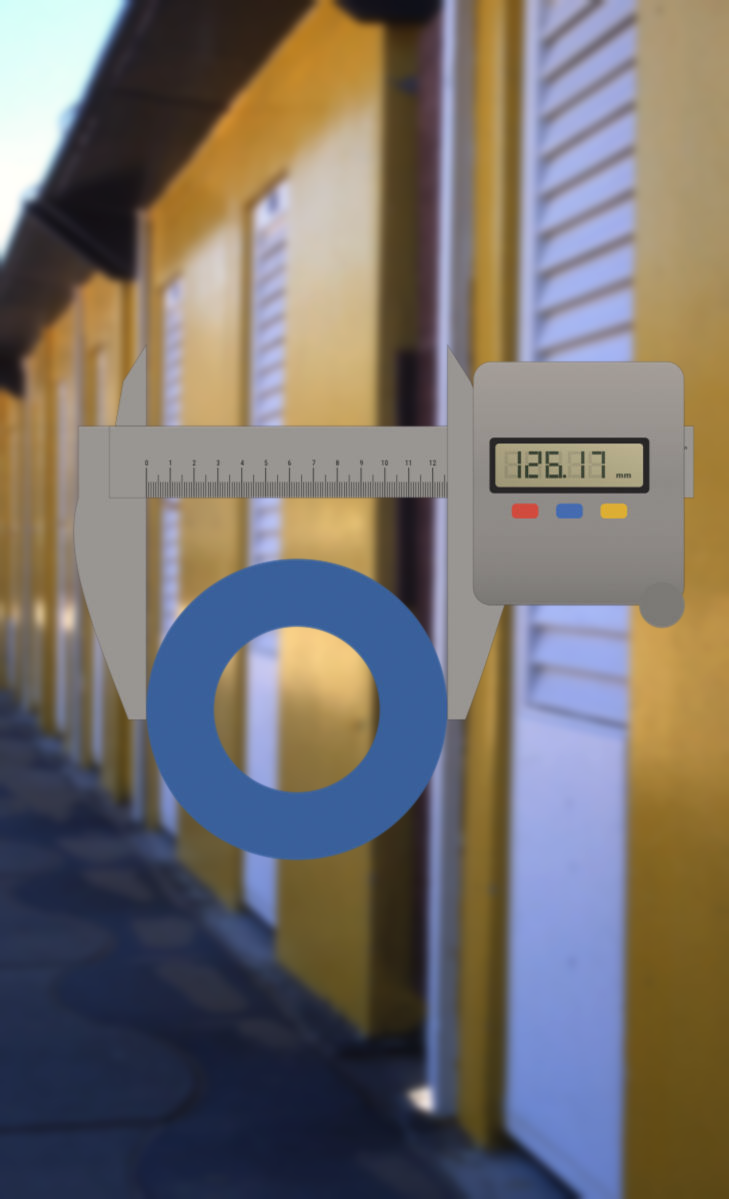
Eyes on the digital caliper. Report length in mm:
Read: 126.17 mm
